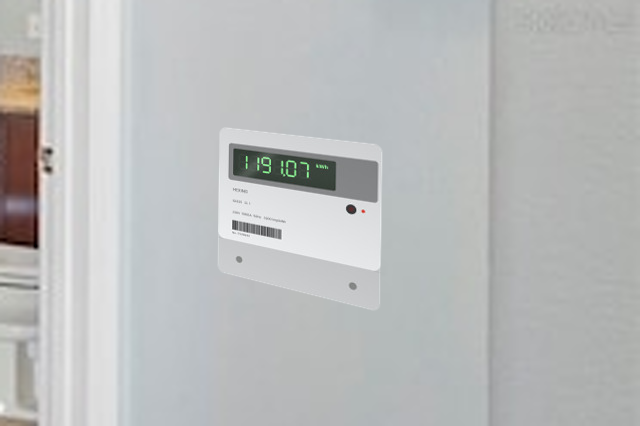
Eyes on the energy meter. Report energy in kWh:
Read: 1191.07 kWh
